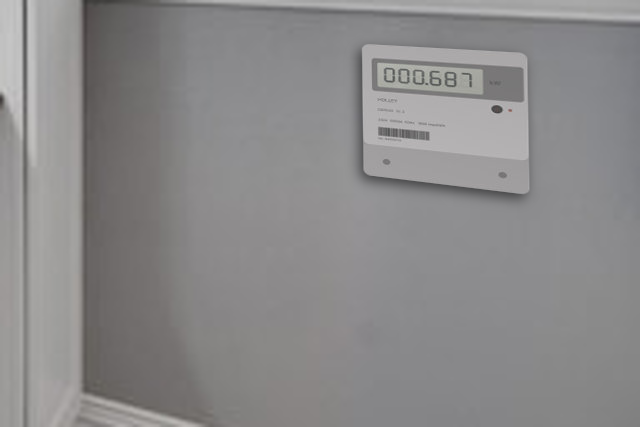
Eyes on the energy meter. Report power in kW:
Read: 0.687 kW
